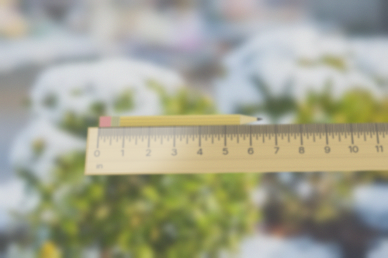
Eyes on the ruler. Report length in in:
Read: 6.5 in
